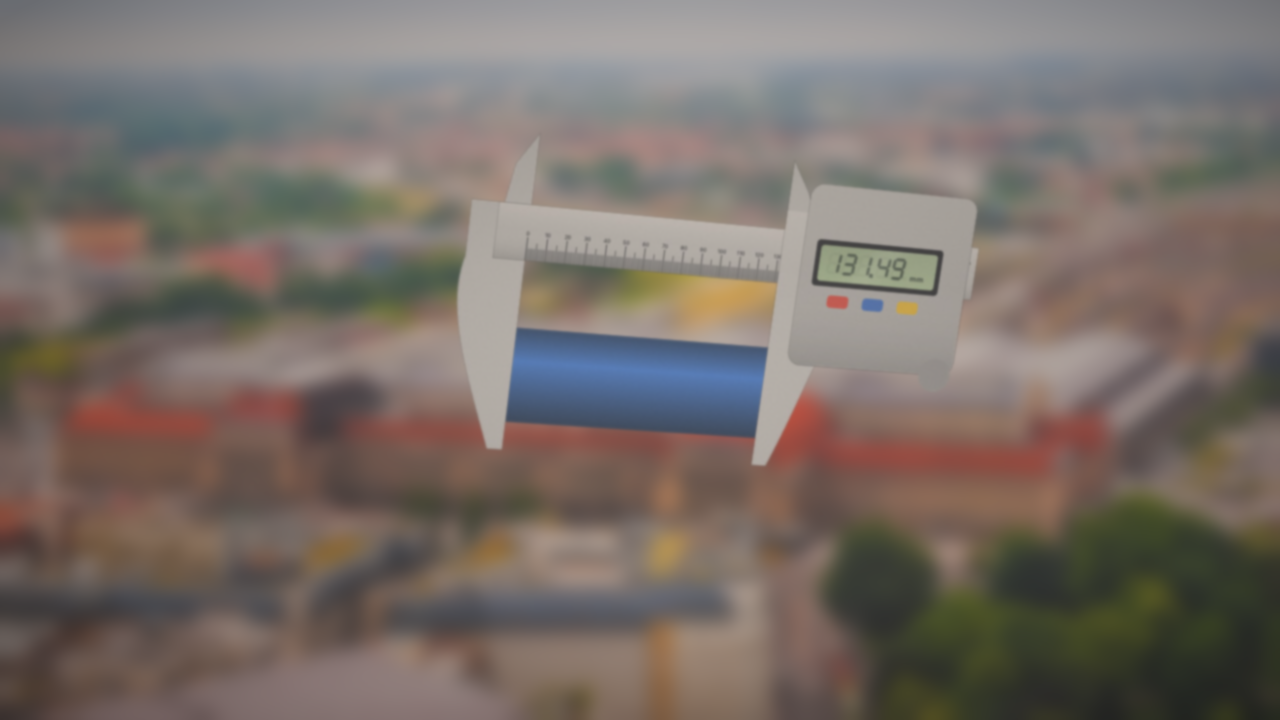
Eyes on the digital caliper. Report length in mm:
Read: 131.49 mm
